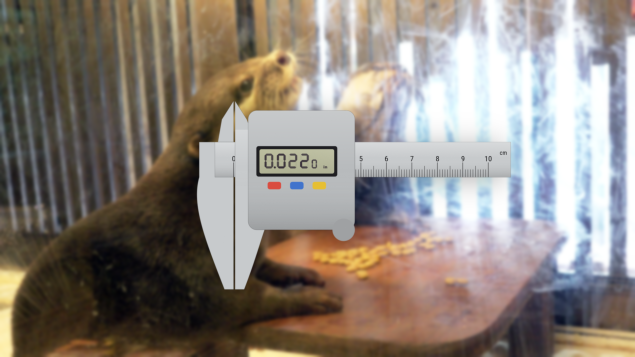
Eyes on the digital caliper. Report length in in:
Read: 0.0220 in
